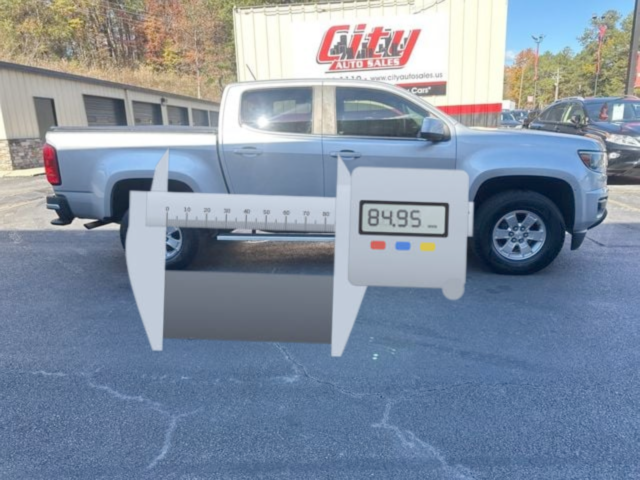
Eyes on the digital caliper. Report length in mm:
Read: 84.95 mm
